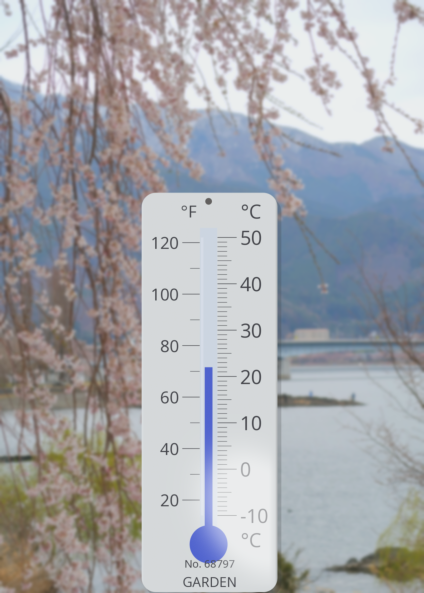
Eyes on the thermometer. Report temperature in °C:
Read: 22 °C
